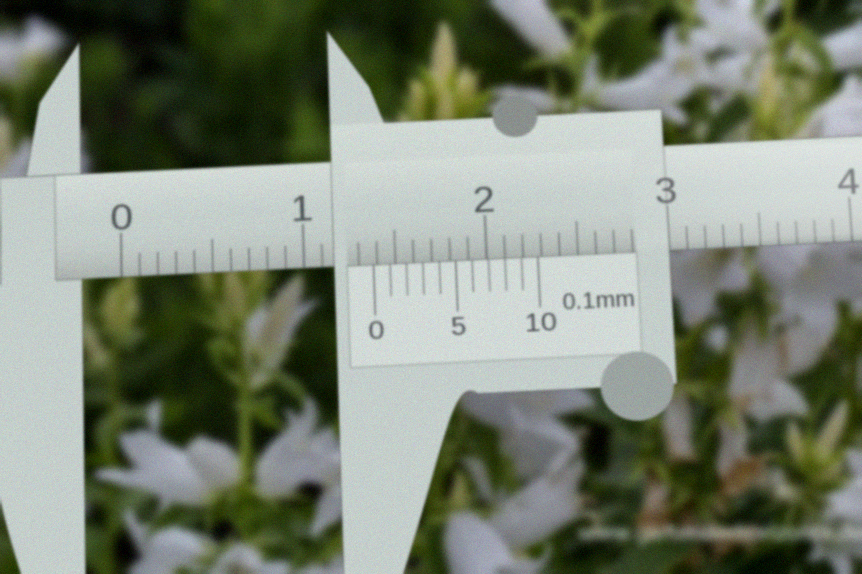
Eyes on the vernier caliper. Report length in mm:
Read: 13.8 mm
